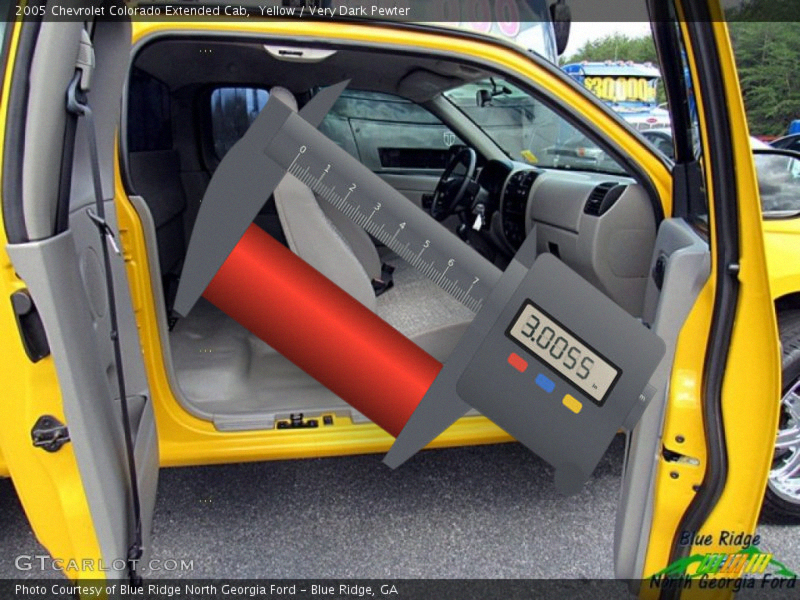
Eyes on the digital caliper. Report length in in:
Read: 3.0055 in
